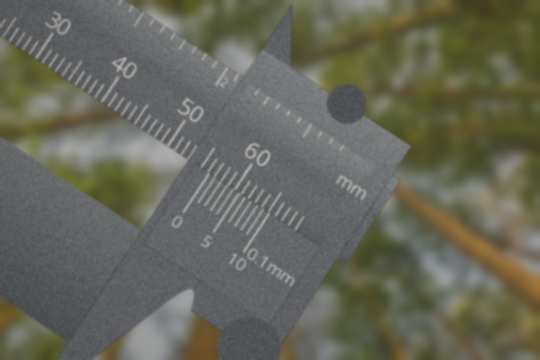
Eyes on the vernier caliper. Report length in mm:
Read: 56.2 mm
